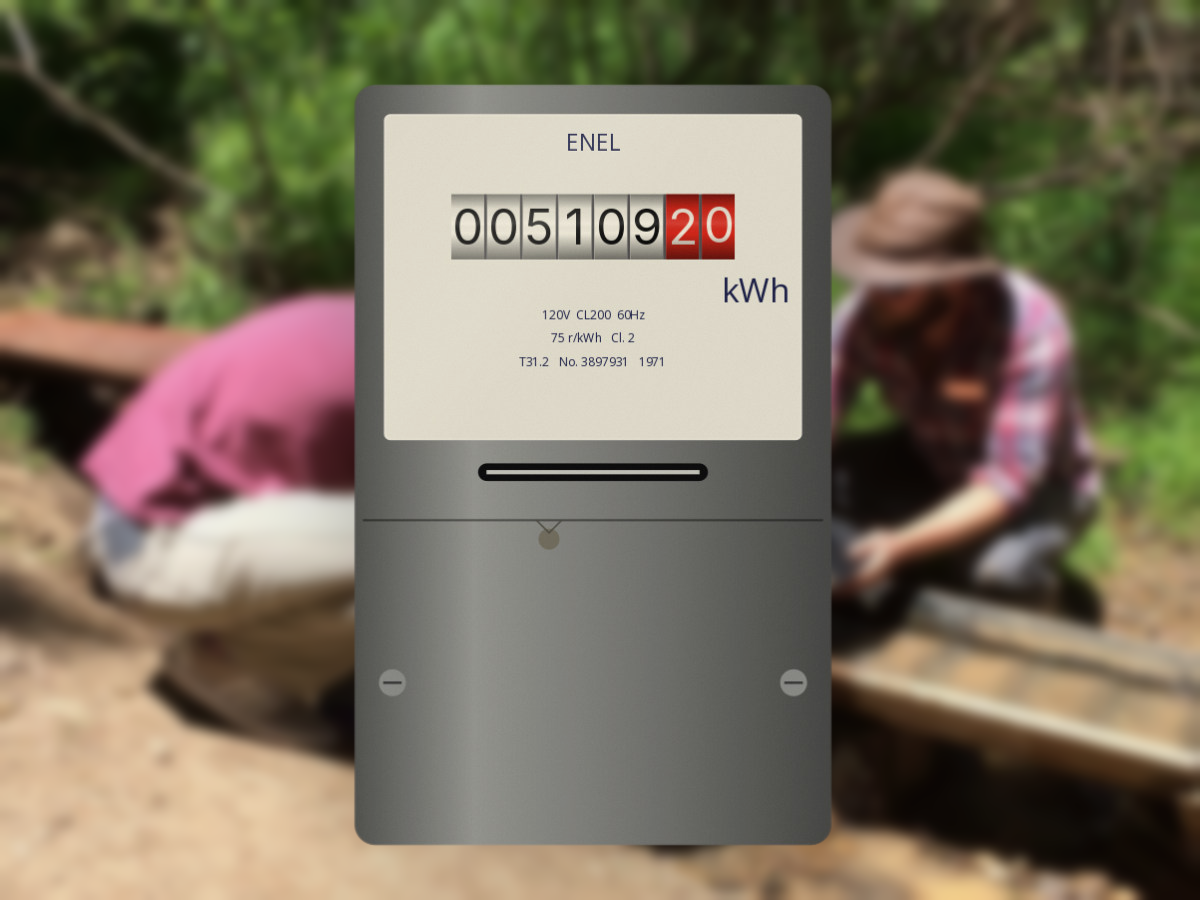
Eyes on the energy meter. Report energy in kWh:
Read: 5109.20 kWh
